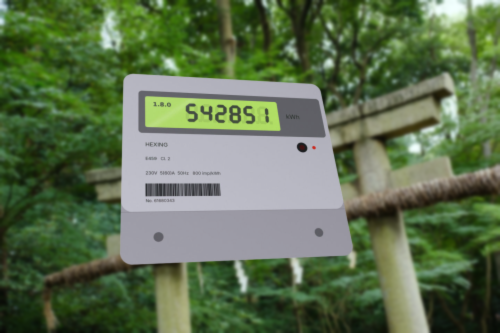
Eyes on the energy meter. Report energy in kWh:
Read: 542851 kWh
